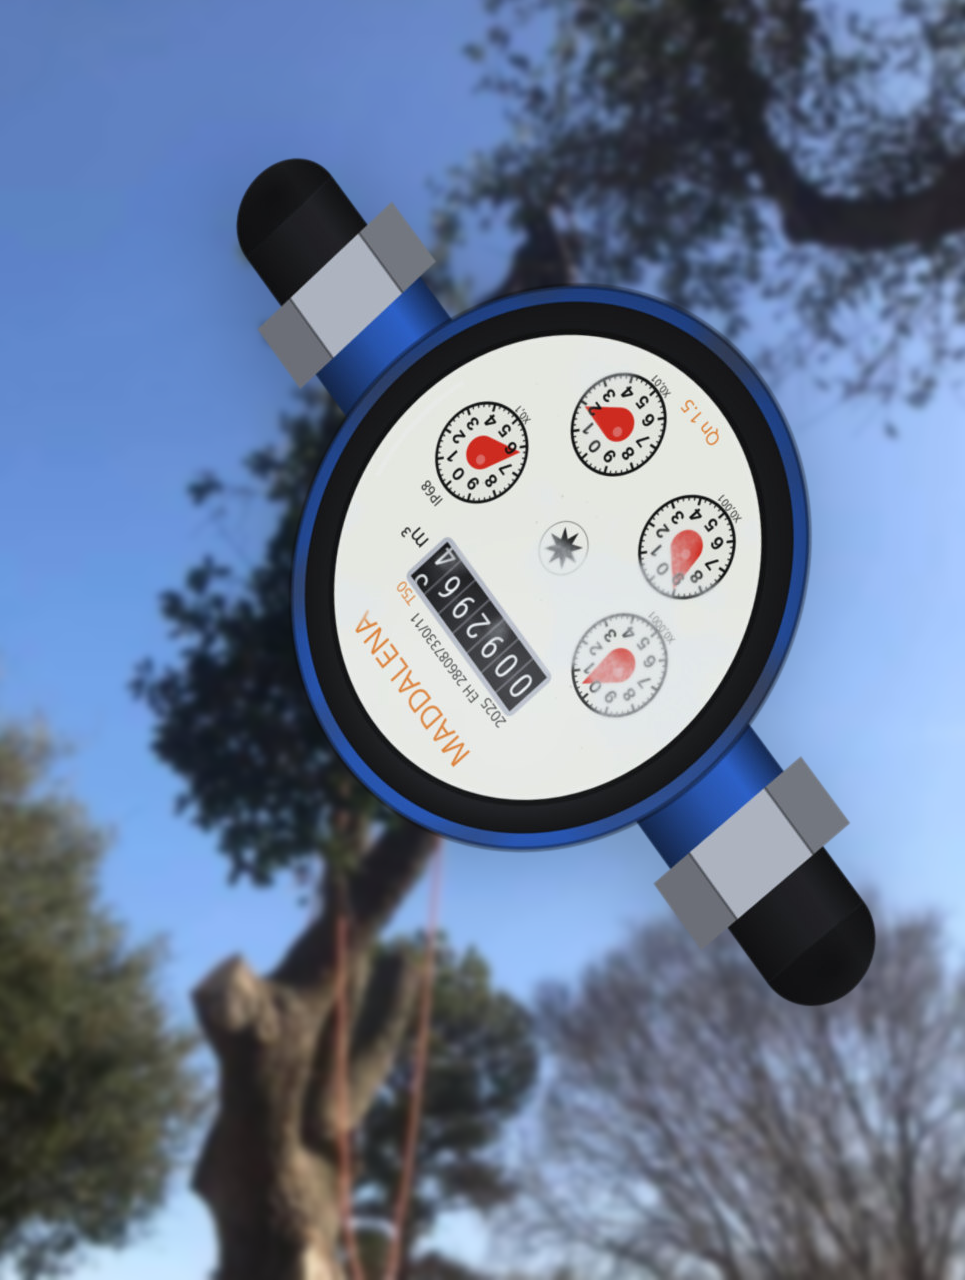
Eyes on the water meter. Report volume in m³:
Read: 92963.6190 m³
